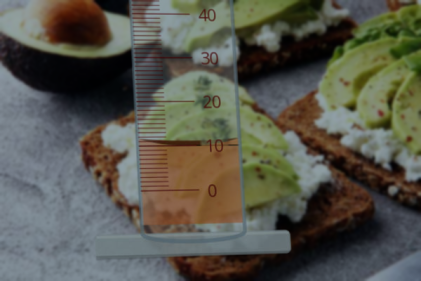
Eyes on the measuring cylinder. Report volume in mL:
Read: 10 mL
